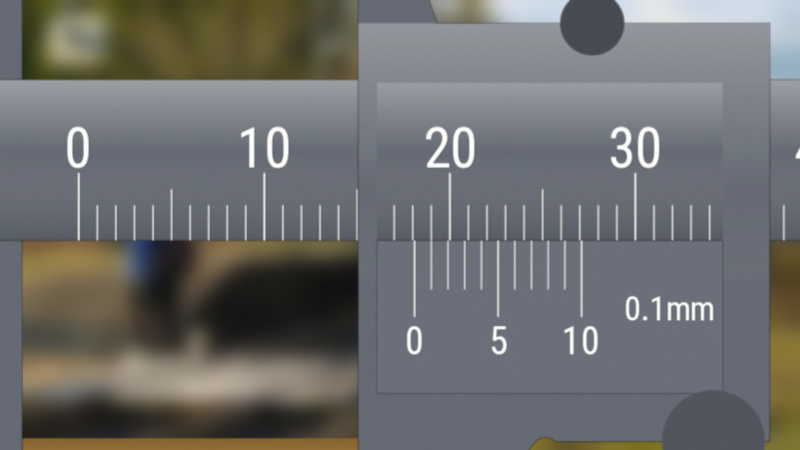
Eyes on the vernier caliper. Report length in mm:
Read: 18.1 mm
